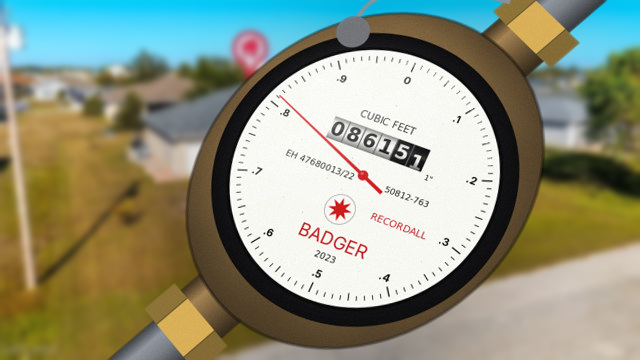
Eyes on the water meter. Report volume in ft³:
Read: 86150.81 ft³
